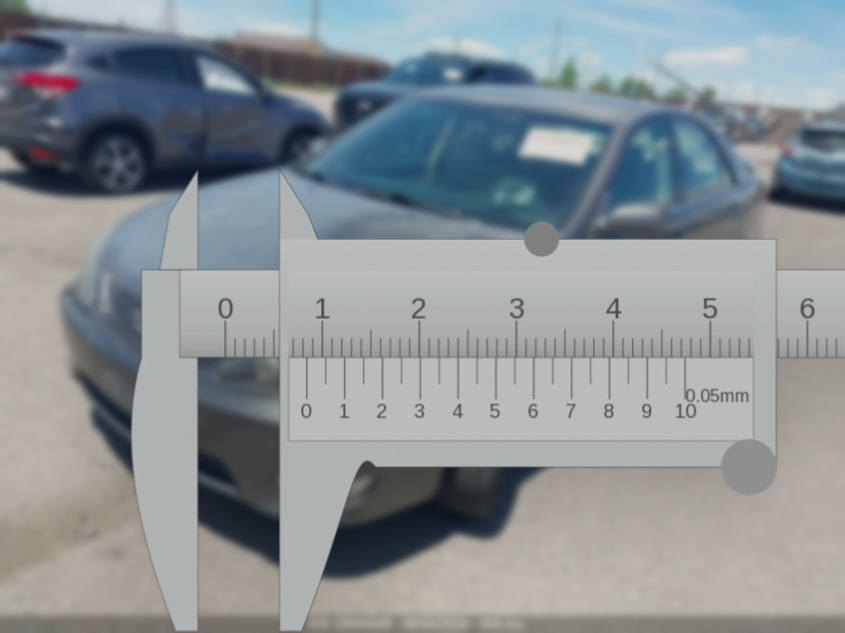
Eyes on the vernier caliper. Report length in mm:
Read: 8.4 mm
